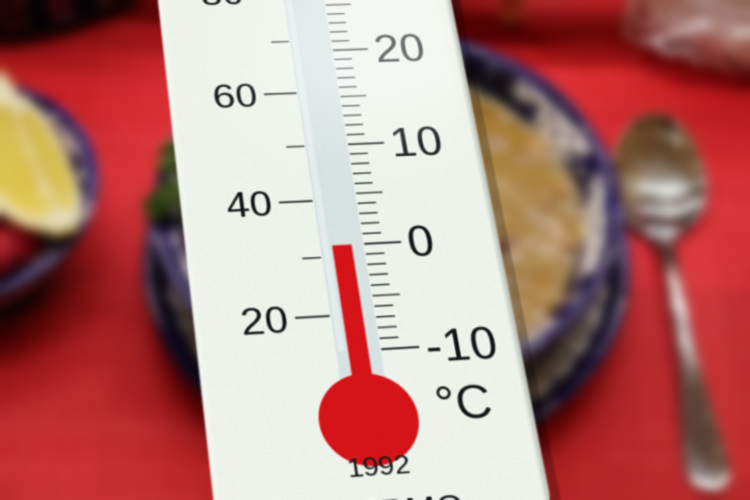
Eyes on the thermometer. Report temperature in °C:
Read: 0 °C
